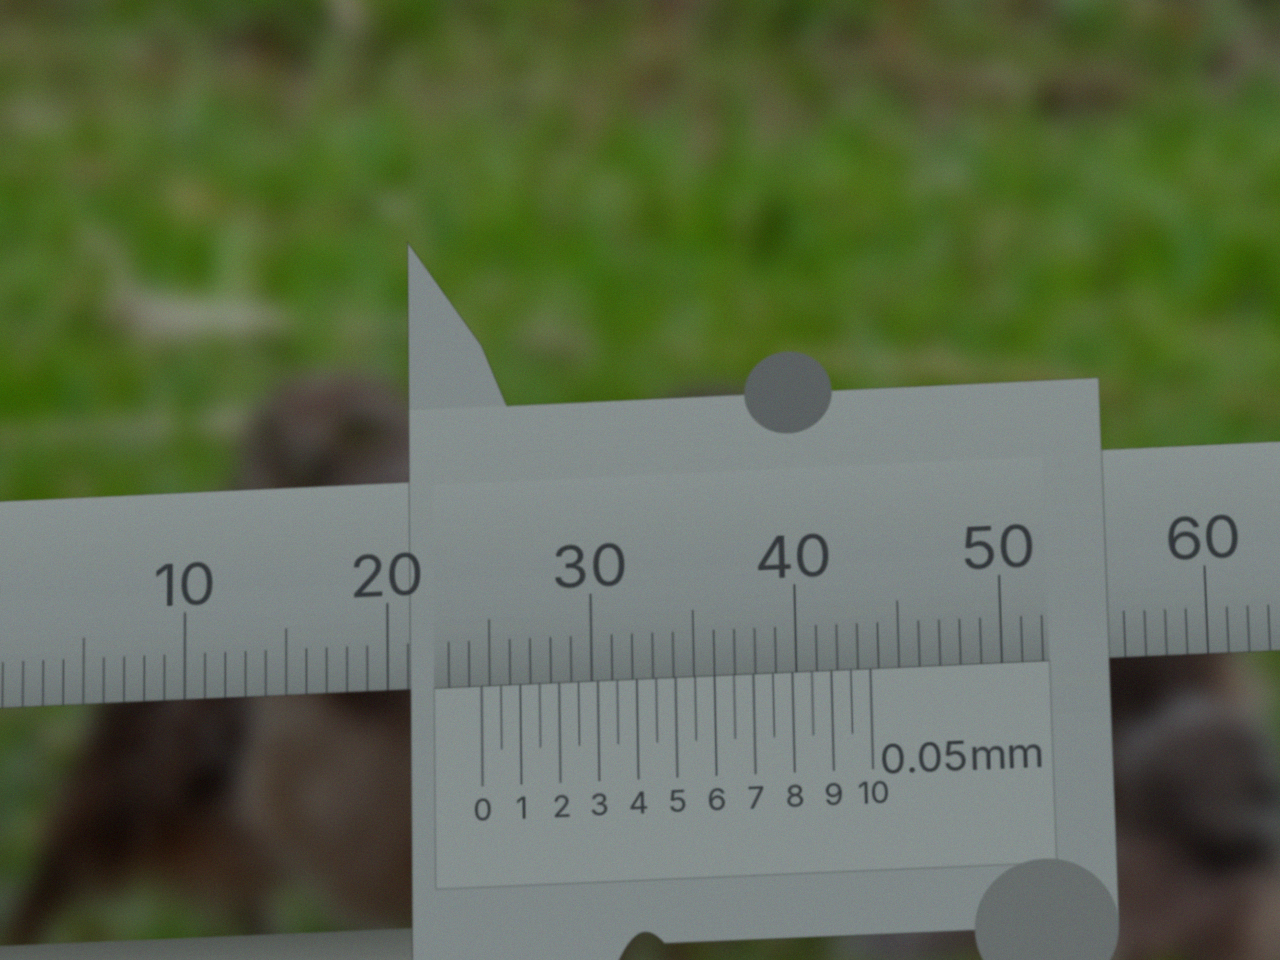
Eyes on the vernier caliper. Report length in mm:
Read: 24.6 mm
